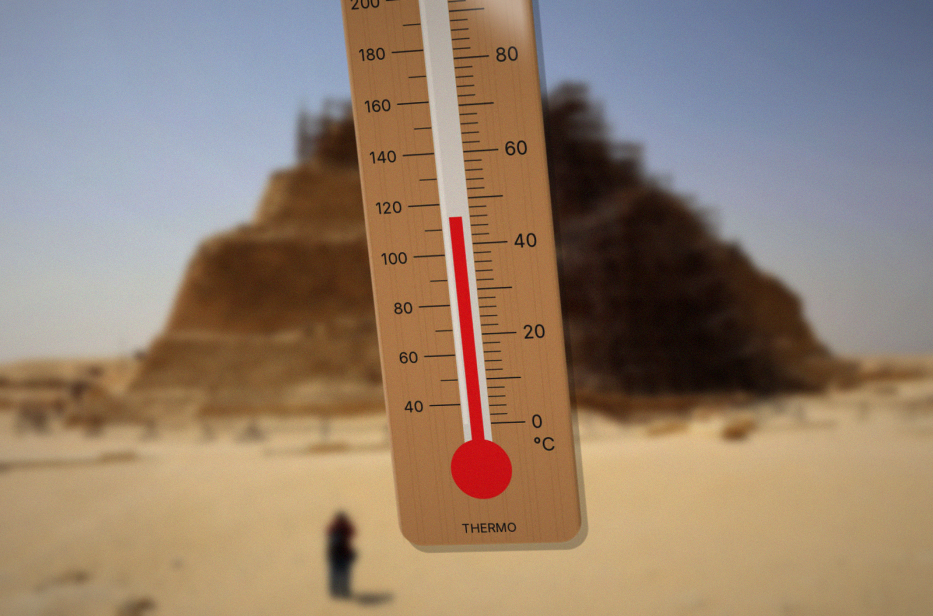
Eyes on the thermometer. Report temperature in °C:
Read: 46 °C
